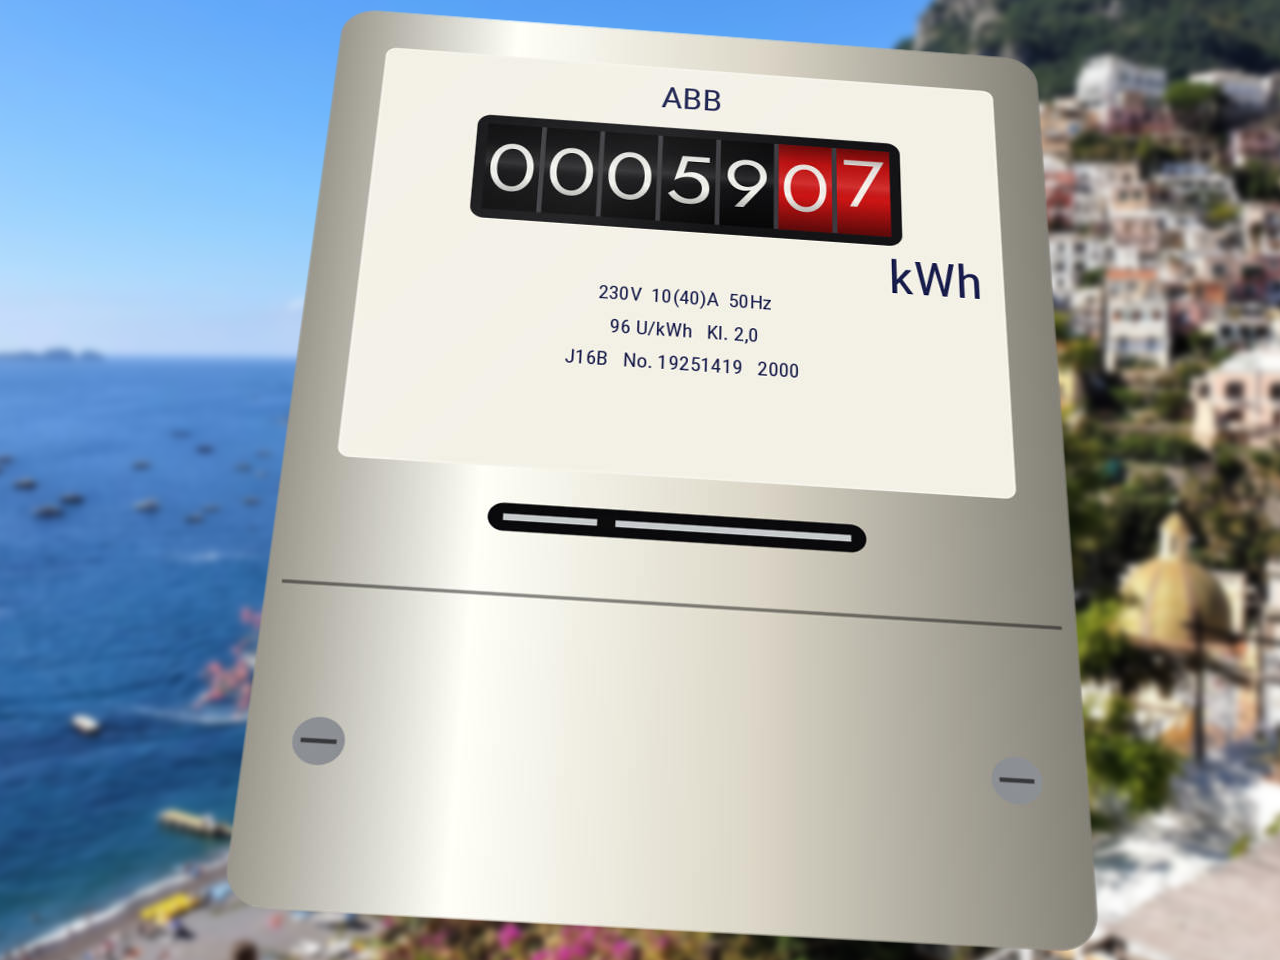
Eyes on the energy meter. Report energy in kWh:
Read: 59.07 kWh
